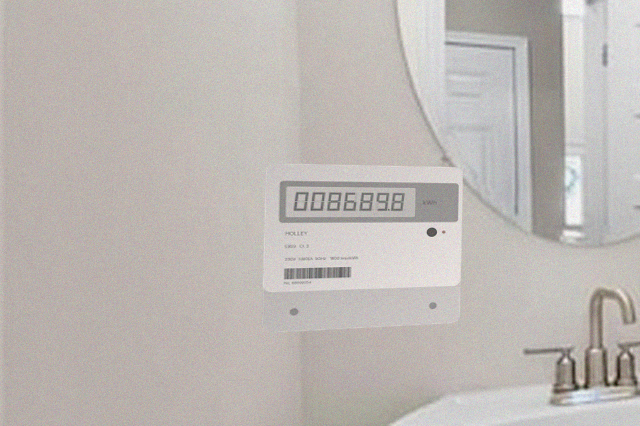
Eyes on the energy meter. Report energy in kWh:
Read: 8689.8 kWh
